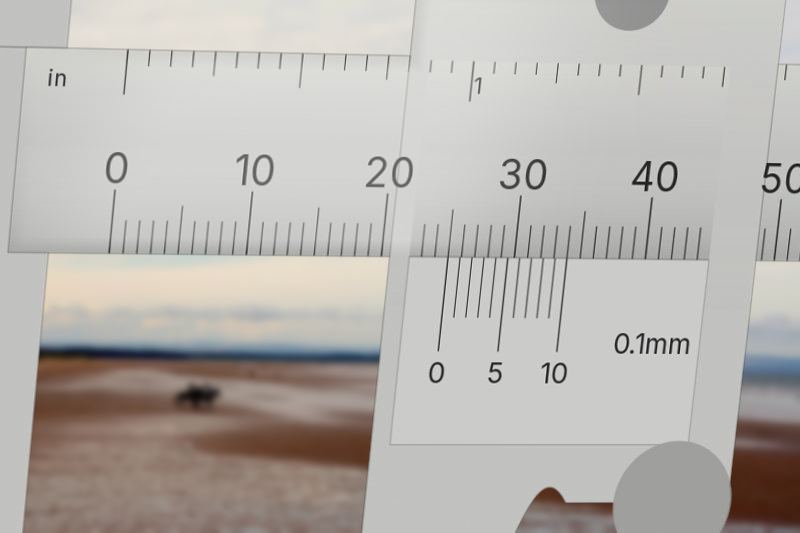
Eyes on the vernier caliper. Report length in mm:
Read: 25.0 mm
